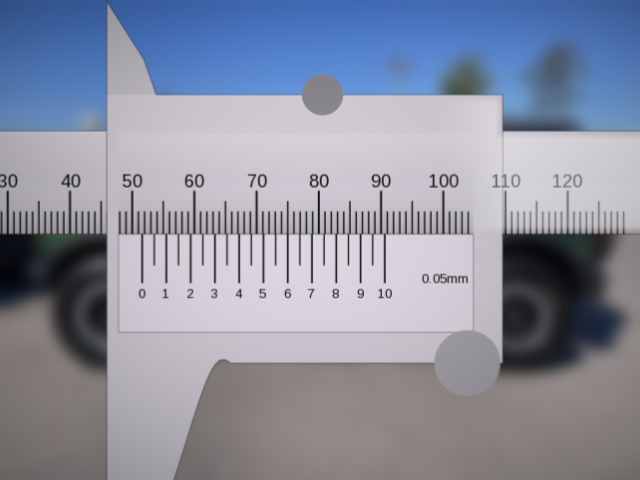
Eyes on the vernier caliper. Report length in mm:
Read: 51.6 mm
